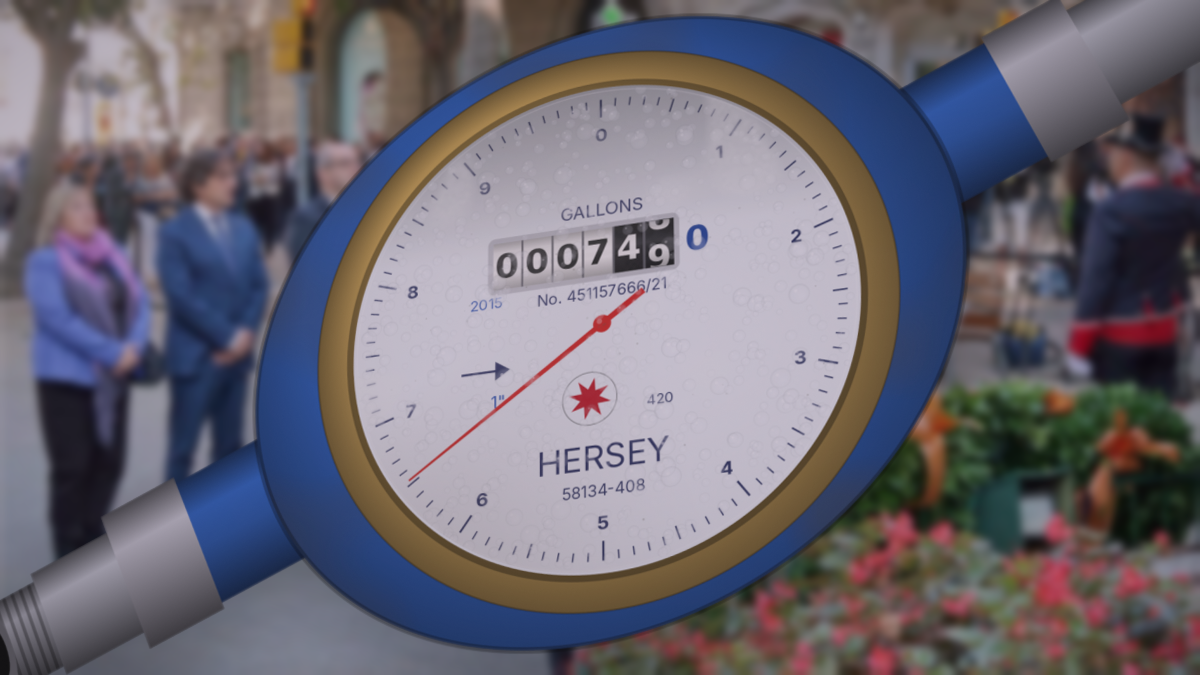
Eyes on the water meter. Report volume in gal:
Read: 7486.5 gal
